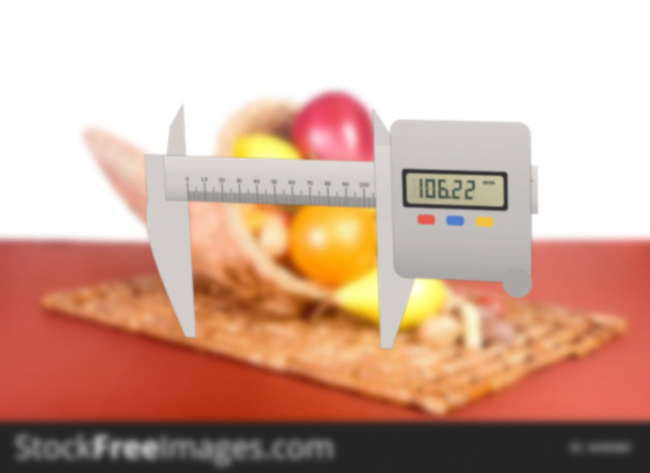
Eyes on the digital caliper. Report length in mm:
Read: 106.22 mm
